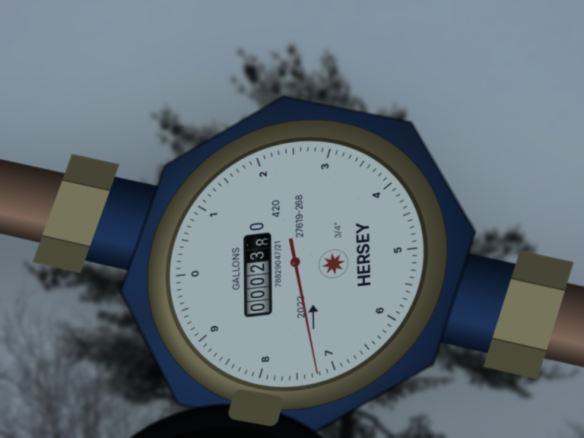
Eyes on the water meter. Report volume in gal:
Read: 2377.2 gal
